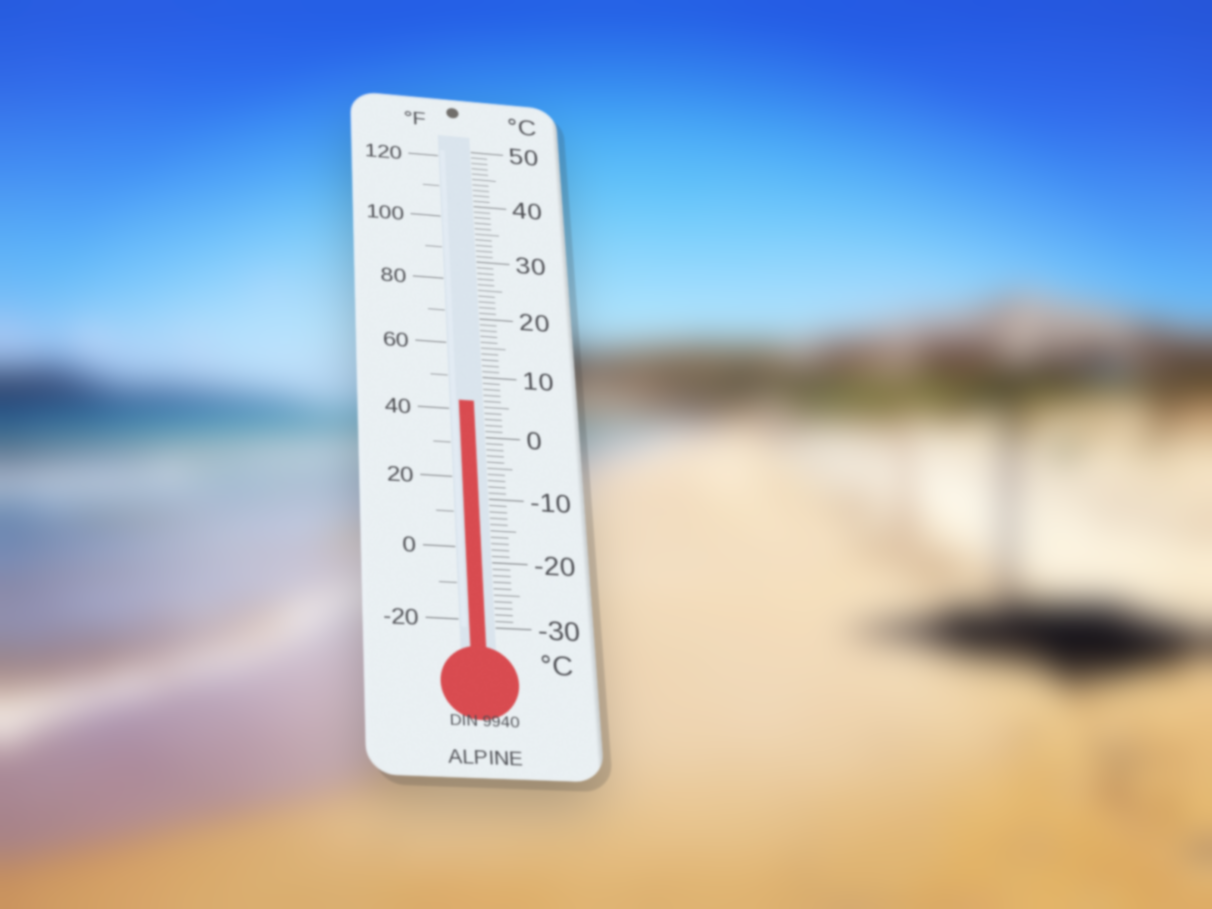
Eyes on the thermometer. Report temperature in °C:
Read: 6 °C
